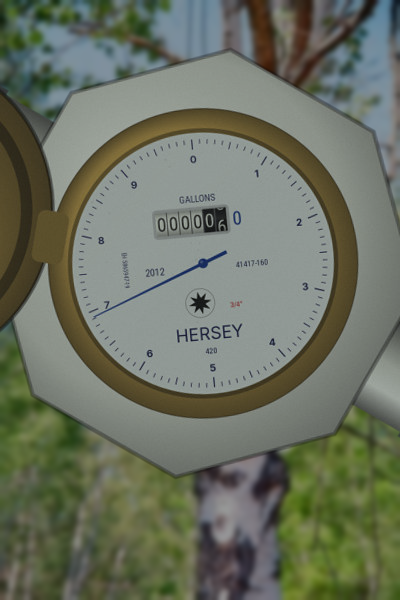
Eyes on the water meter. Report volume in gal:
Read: 56.9 gal
